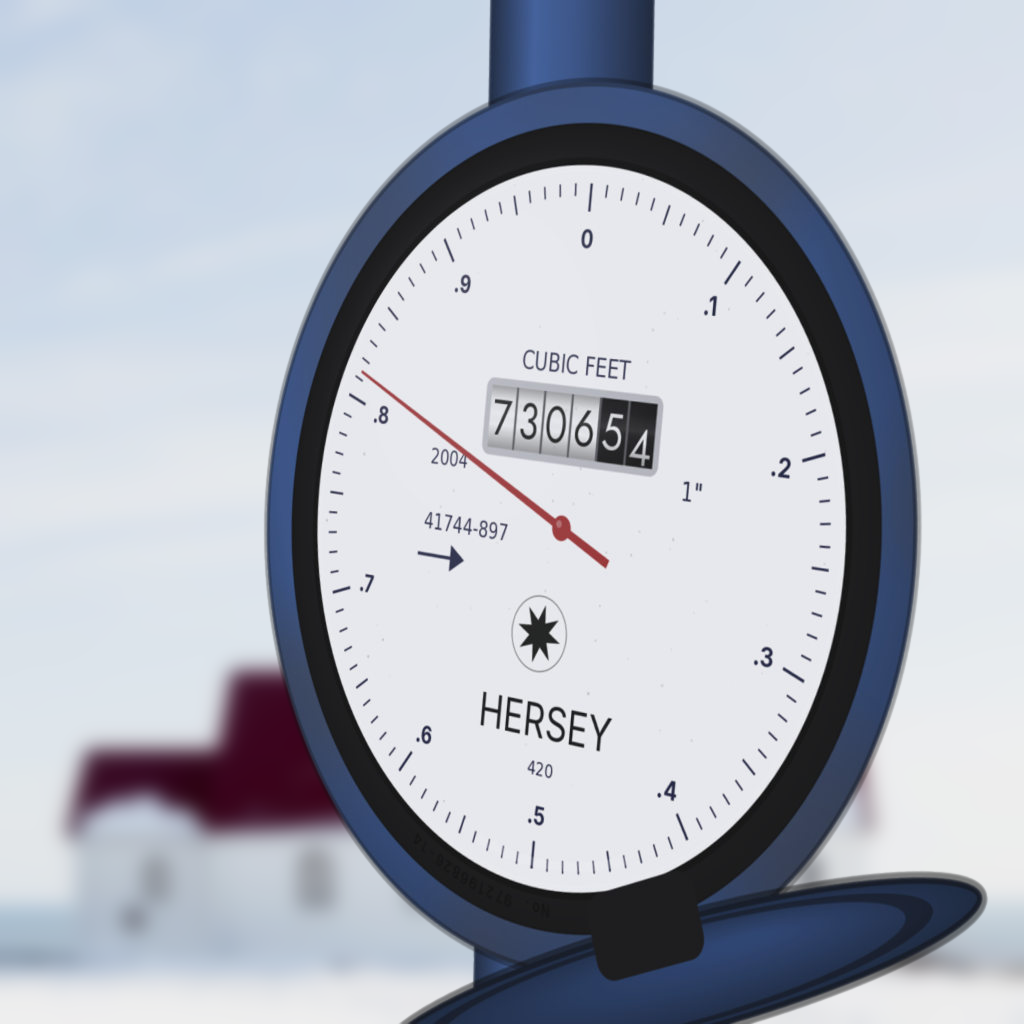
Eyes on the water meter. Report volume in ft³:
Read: 730653.81 ft³
